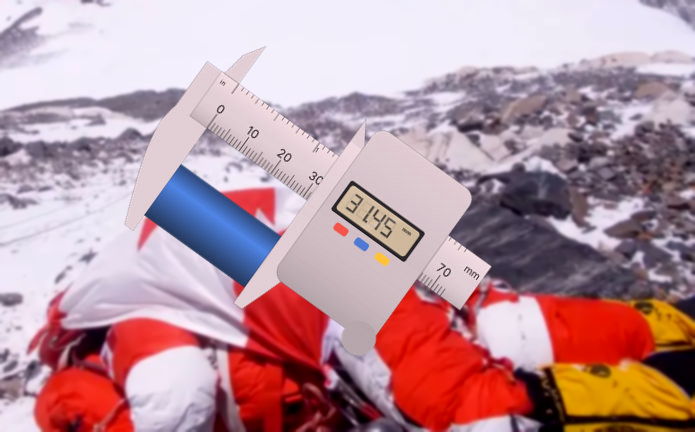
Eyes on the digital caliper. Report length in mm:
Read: 31.45 mm
